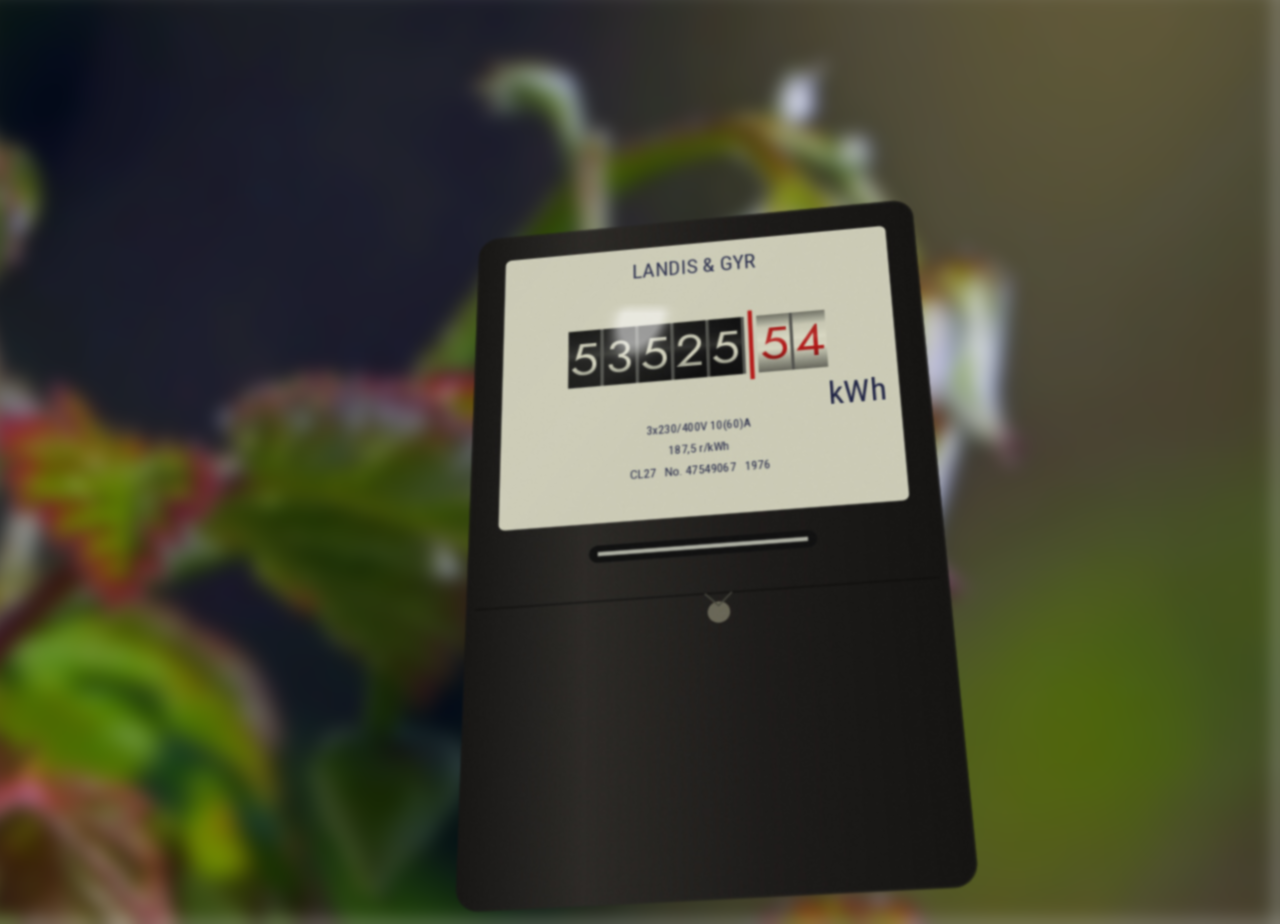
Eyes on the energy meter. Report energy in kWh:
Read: 53525.54 kWh
